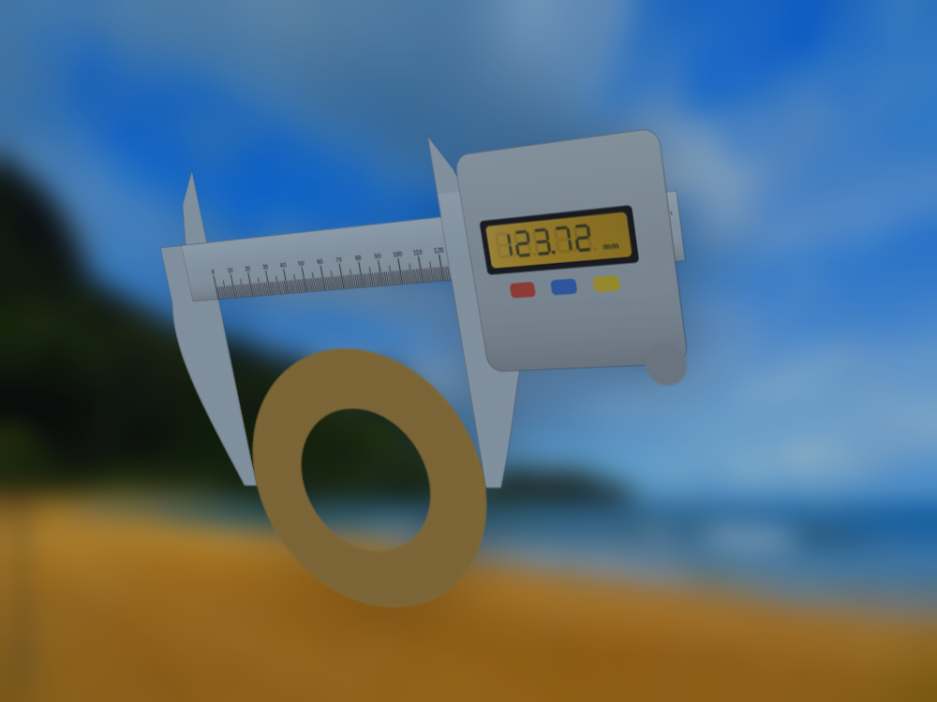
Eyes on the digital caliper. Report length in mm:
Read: 123.72 mm
